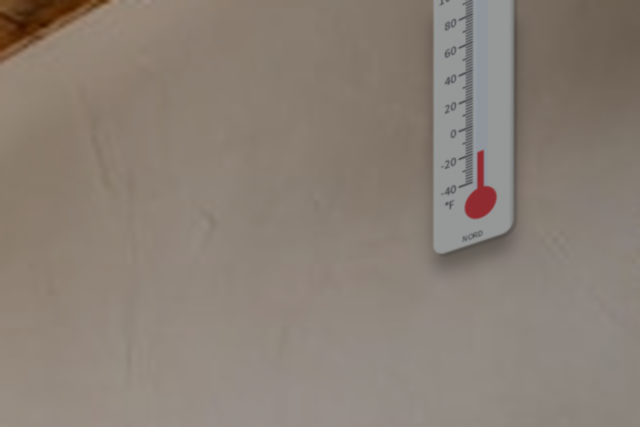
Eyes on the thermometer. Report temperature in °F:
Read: -20 °F
